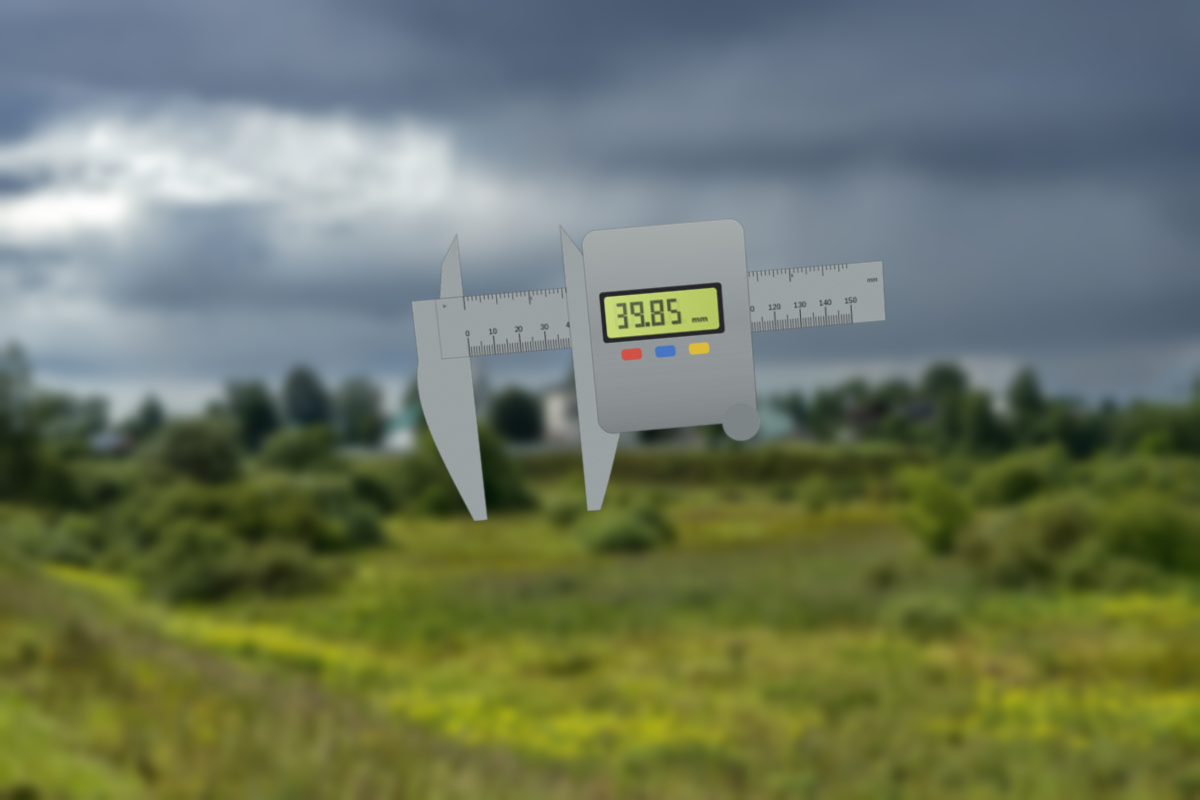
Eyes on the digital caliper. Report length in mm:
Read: 39.85 mm
